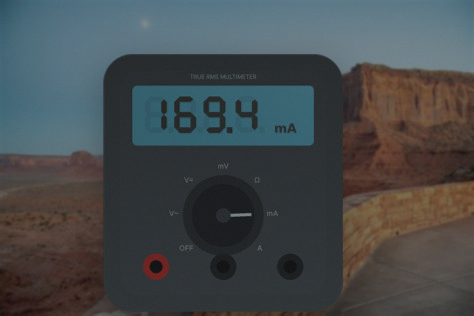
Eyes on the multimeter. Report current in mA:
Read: 169.4 mA
